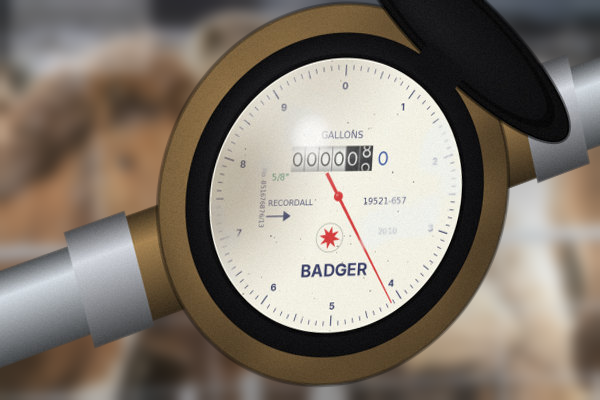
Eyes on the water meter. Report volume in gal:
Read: 84.1 gal
